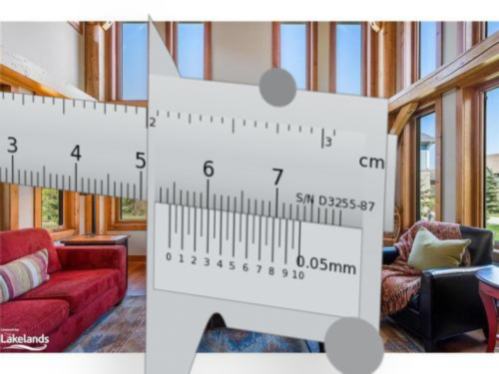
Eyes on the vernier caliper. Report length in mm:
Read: 54.4 mm
